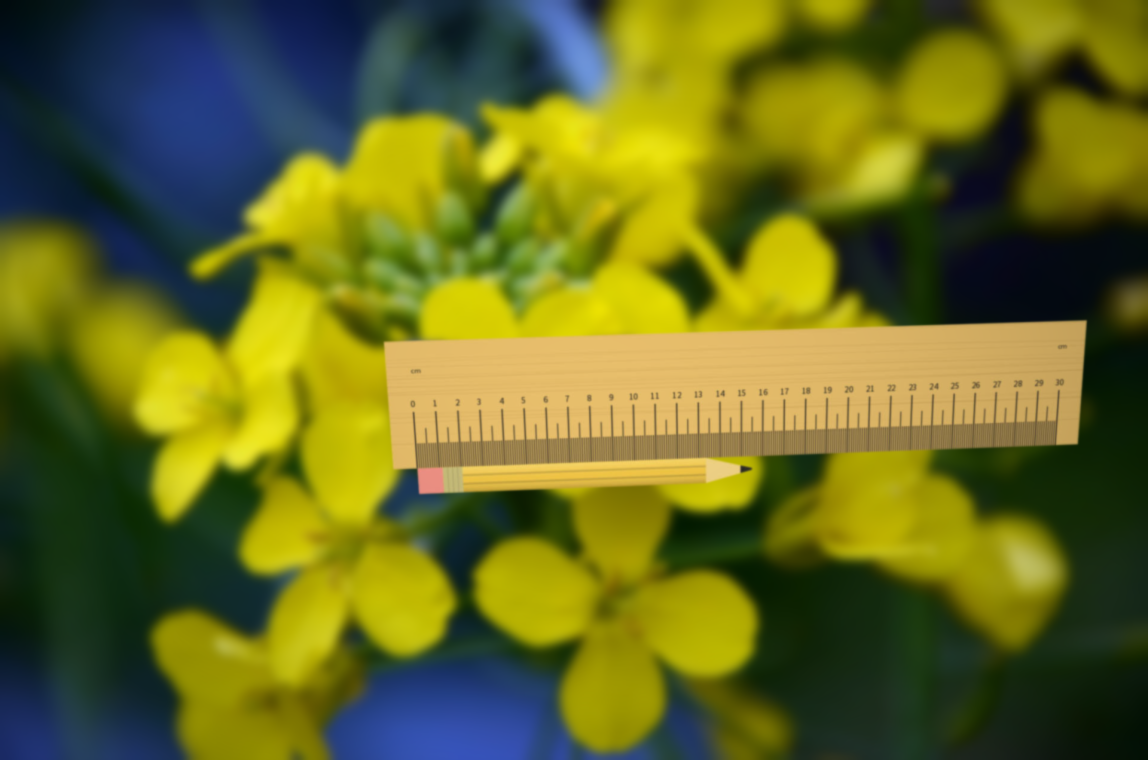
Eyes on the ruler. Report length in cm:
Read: 15.5 cm
